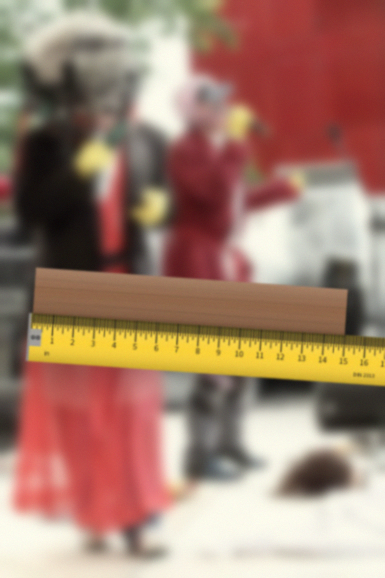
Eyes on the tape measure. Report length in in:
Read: 15 in
